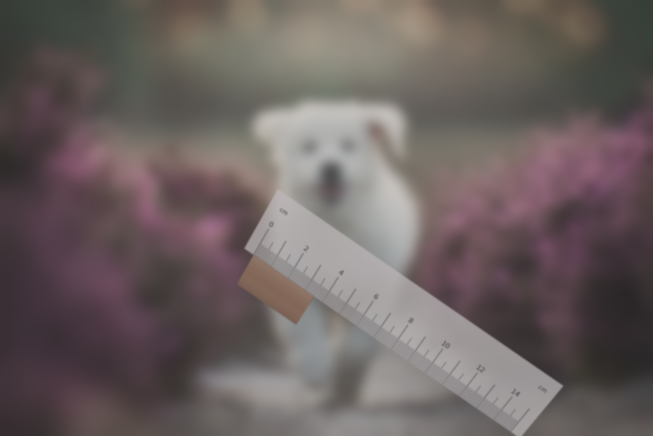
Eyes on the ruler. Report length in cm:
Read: 3.5 cm
